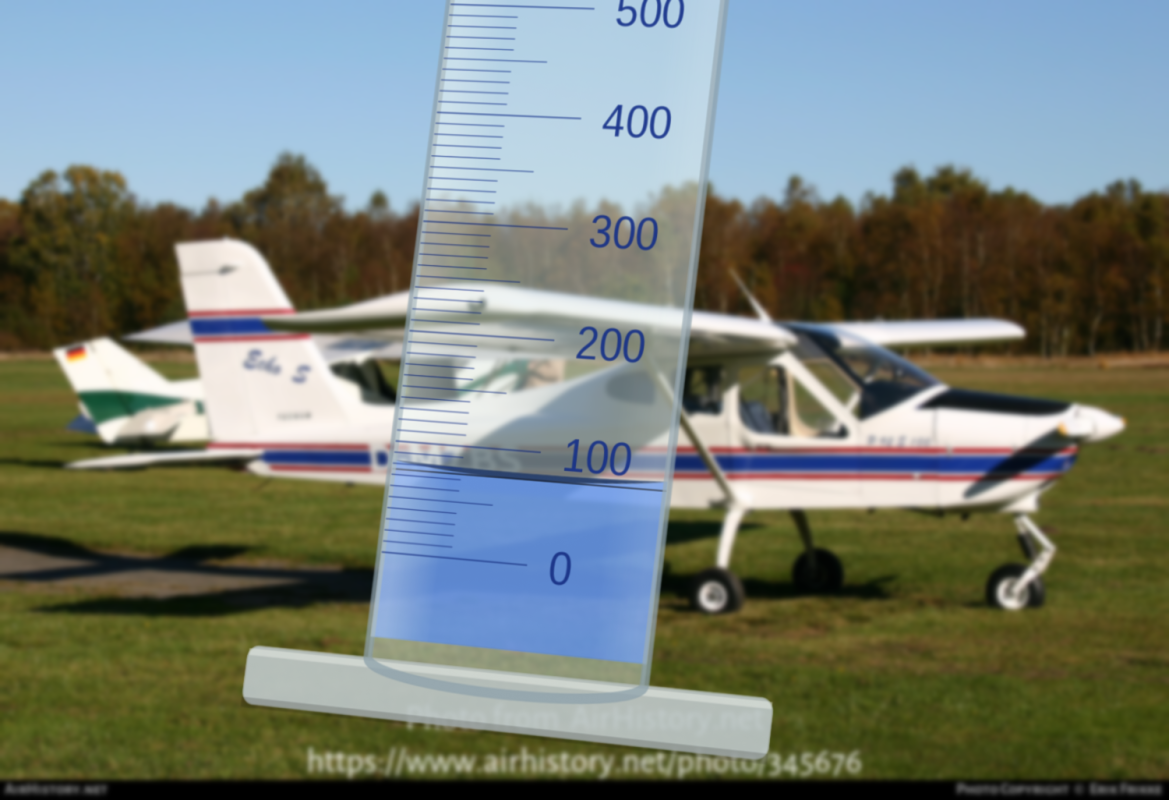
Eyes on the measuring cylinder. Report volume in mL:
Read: 75 mL
